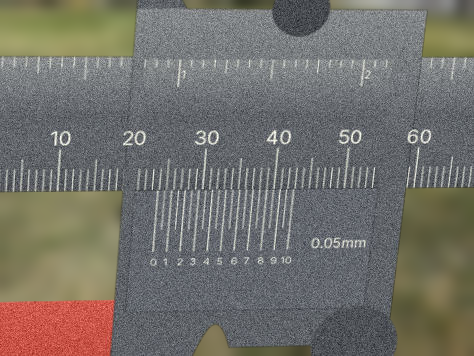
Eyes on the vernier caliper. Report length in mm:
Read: 23.8 mm
